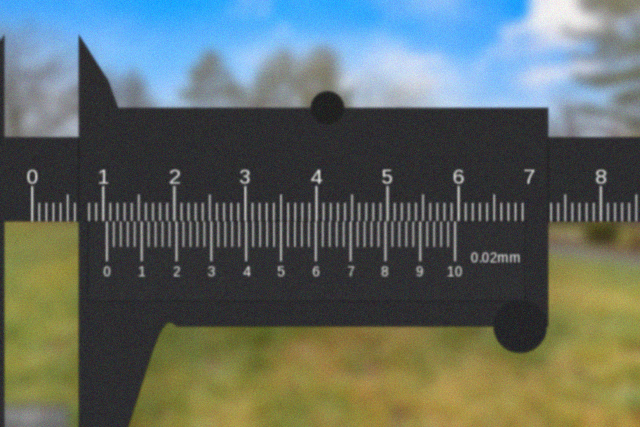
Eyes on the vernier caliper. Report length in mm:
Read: 10.5 mm
